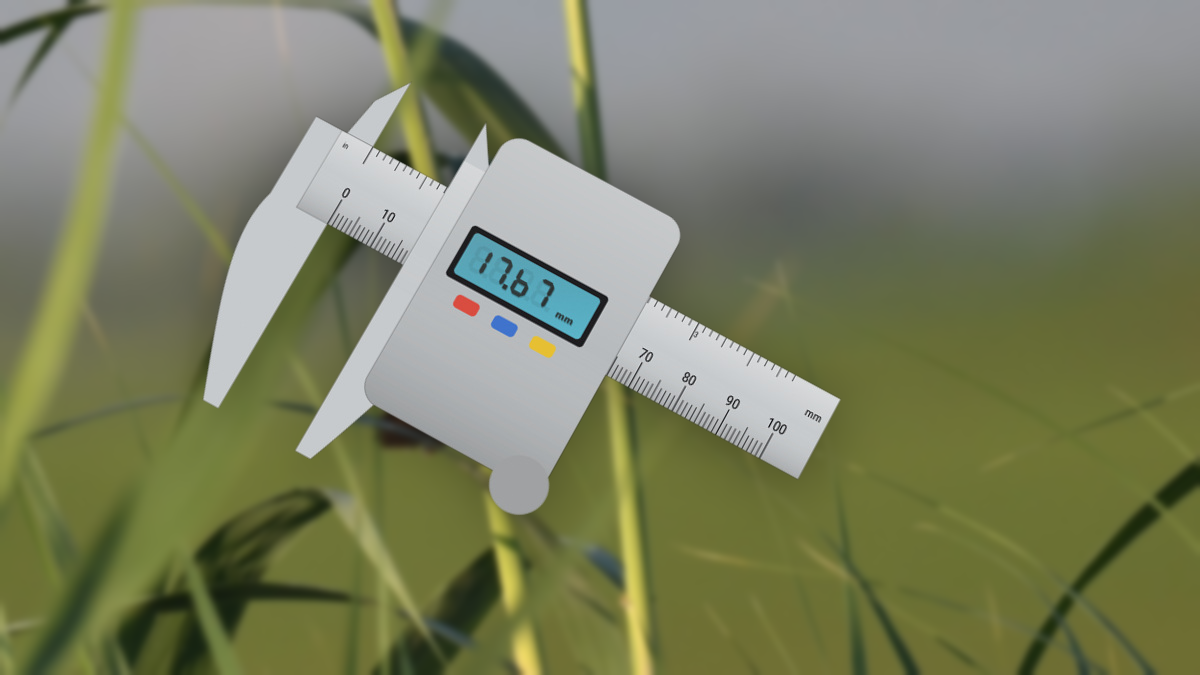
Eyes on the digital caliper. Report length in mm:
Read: 17.67 mm
